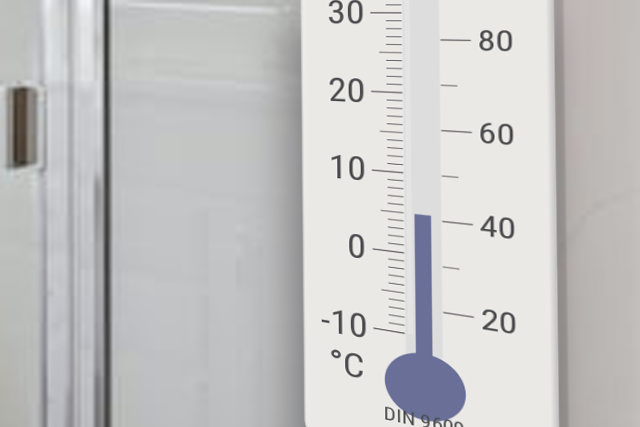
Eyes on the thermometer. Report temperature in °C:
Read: 5 °C
